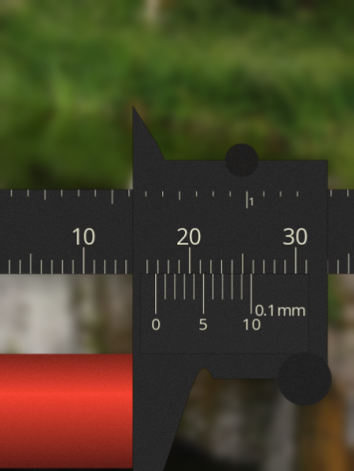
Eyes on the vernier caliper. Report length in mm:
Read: 16.8 mm
